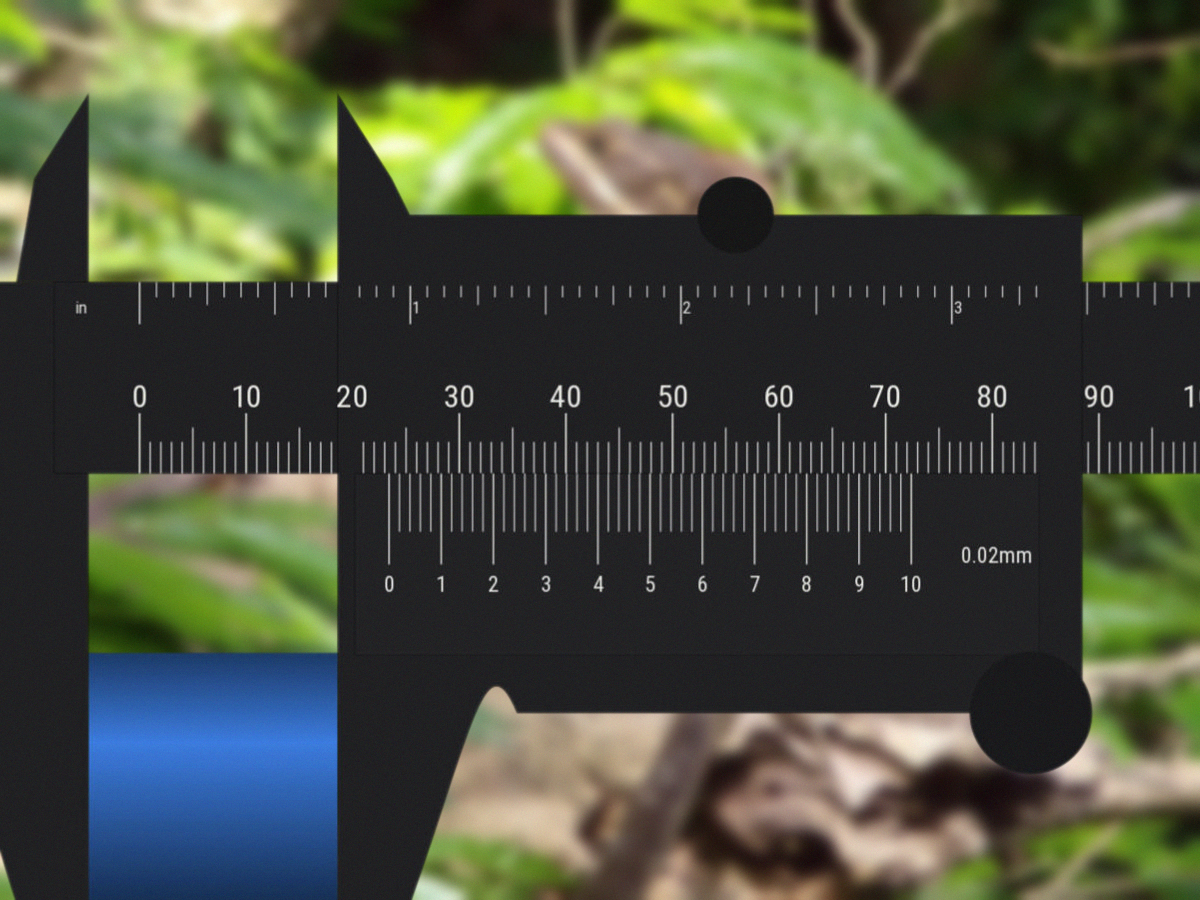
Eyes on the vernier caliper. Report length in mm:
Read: 23.4 mm
